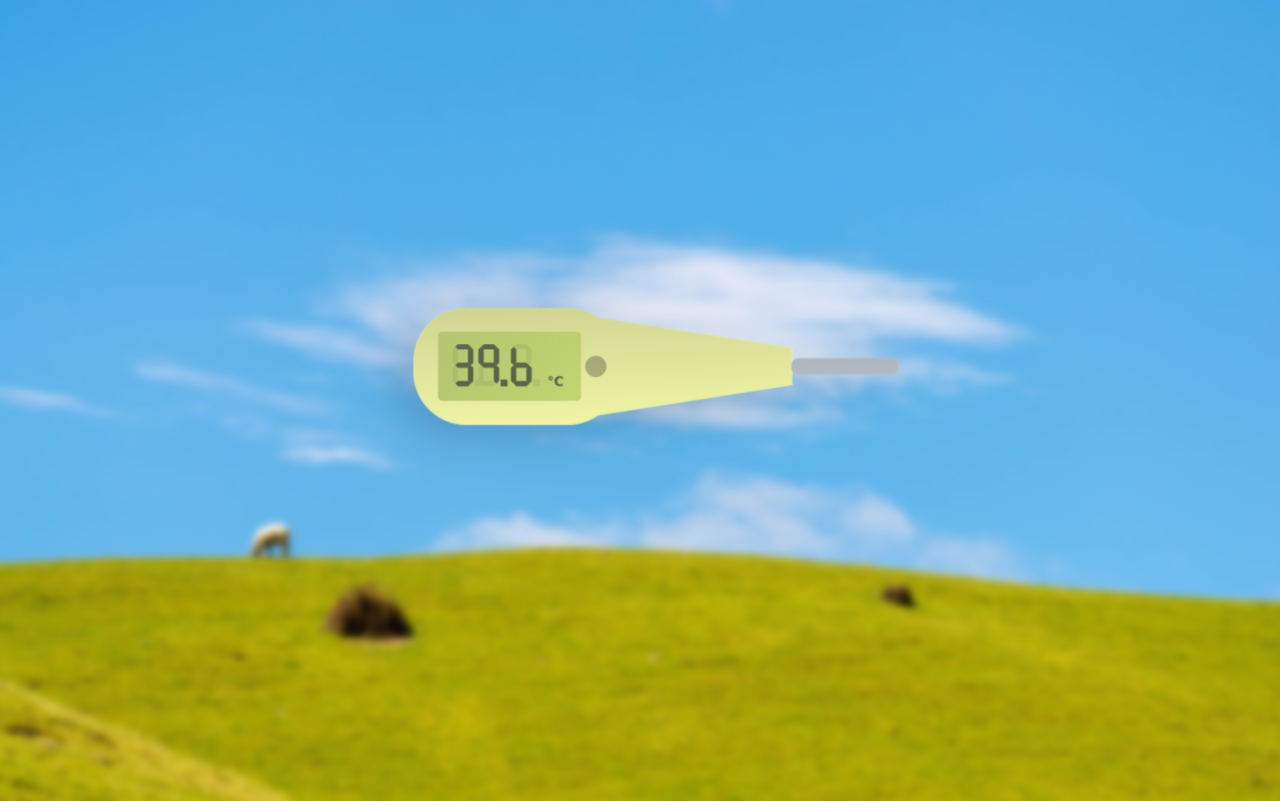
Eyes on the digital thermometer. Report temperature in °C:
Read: 39.6 °C
